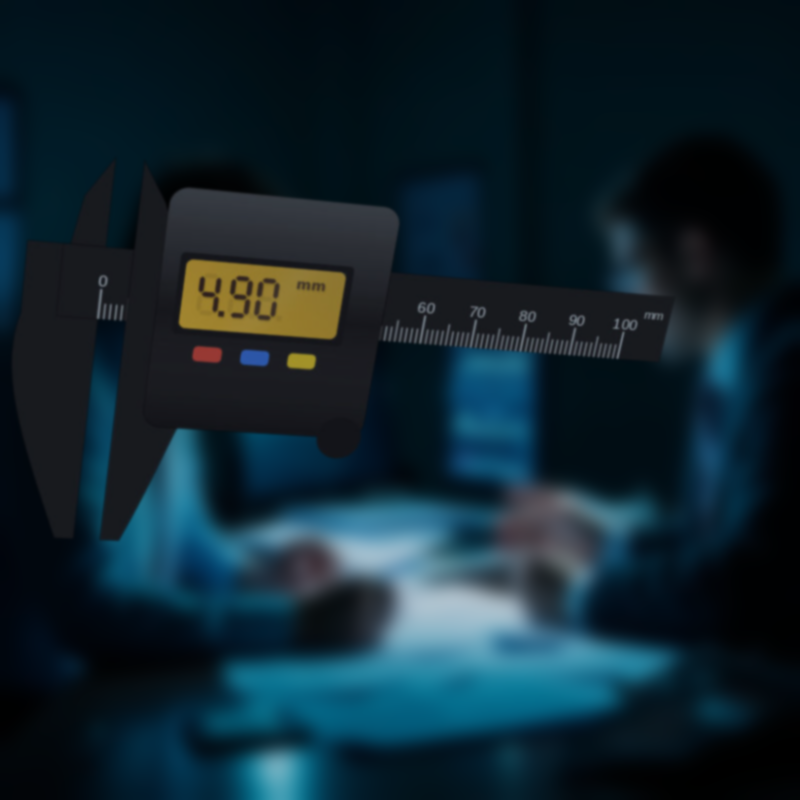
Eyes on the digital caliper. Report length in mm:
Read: 4.90 mm
